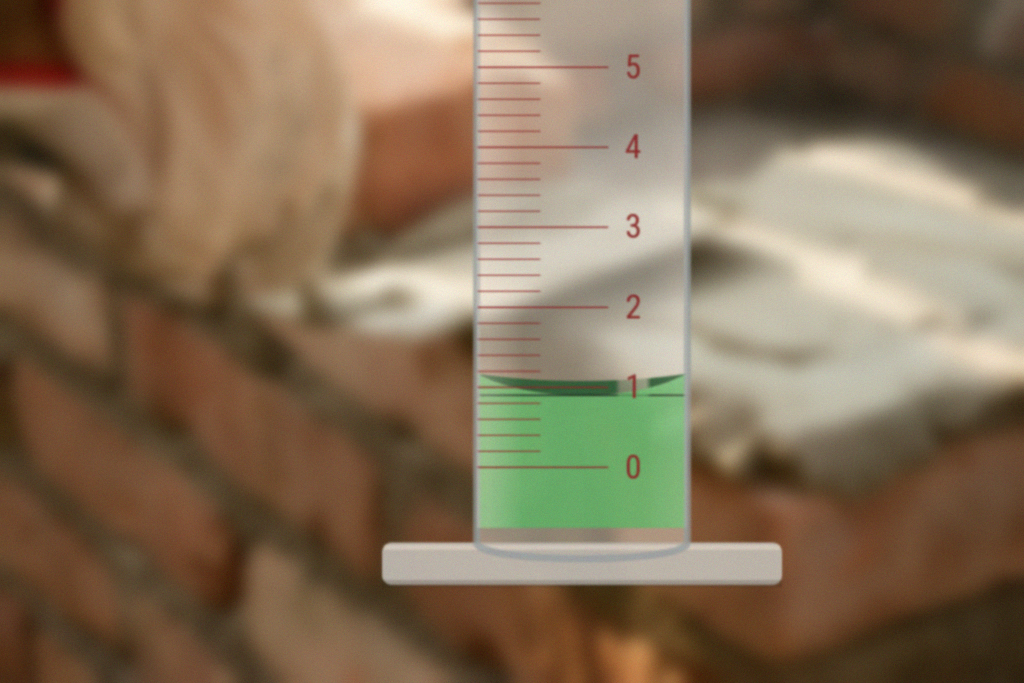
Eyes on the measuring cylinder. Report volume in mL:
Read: 0.9 mL
